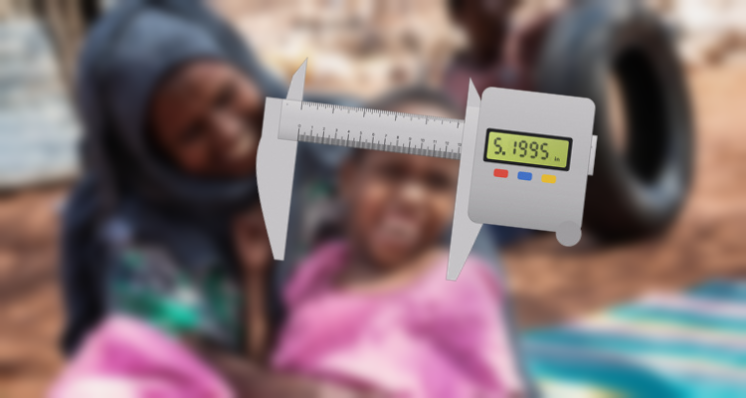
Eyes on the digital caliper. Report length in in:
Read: 5.1995 in
